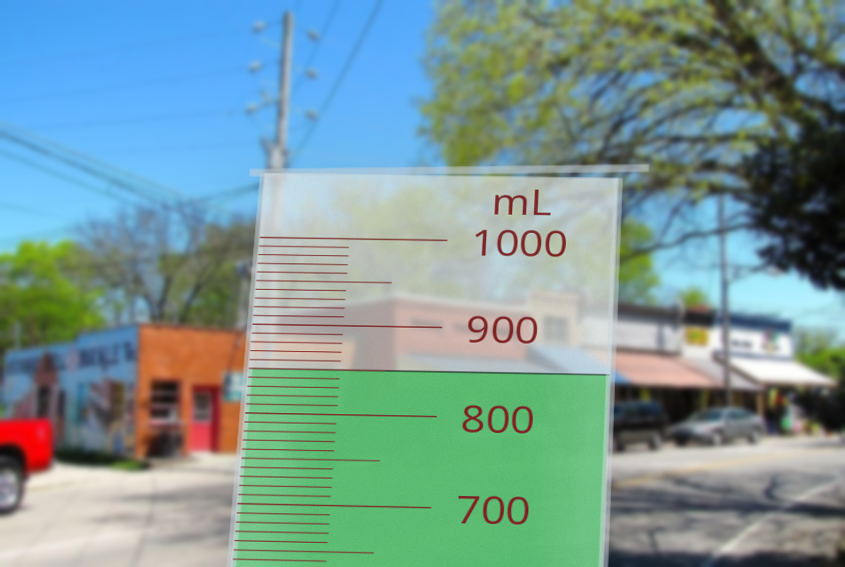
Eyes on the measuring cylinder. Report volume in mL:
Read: 850 mL
